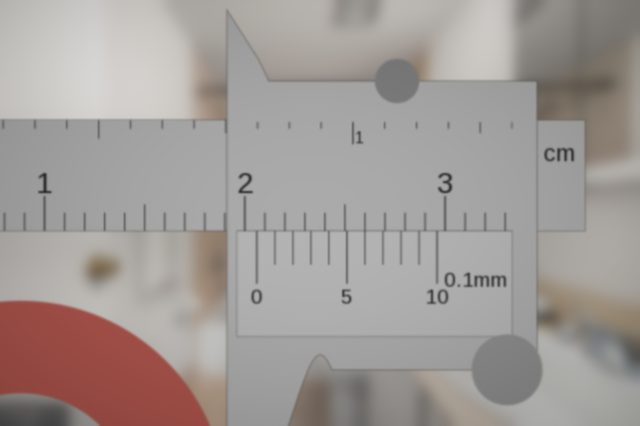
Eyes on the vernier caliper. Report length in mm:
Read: 20.6 mm
